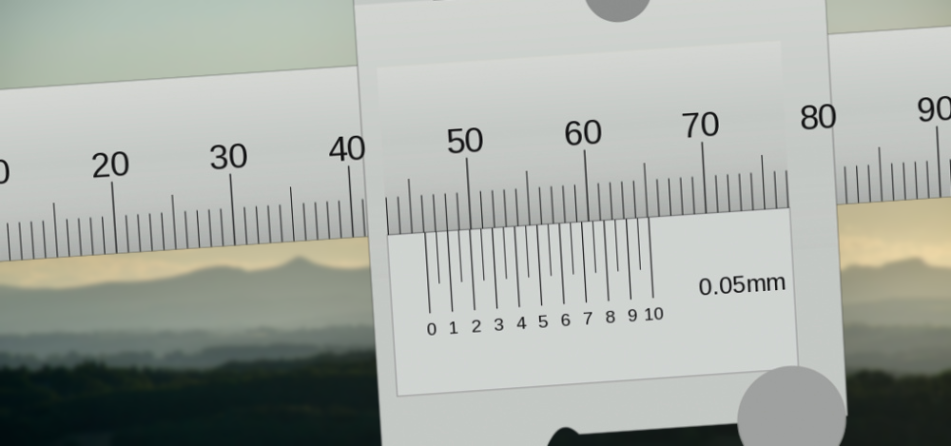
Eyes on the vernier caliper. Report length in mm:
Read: 46.1 mm
